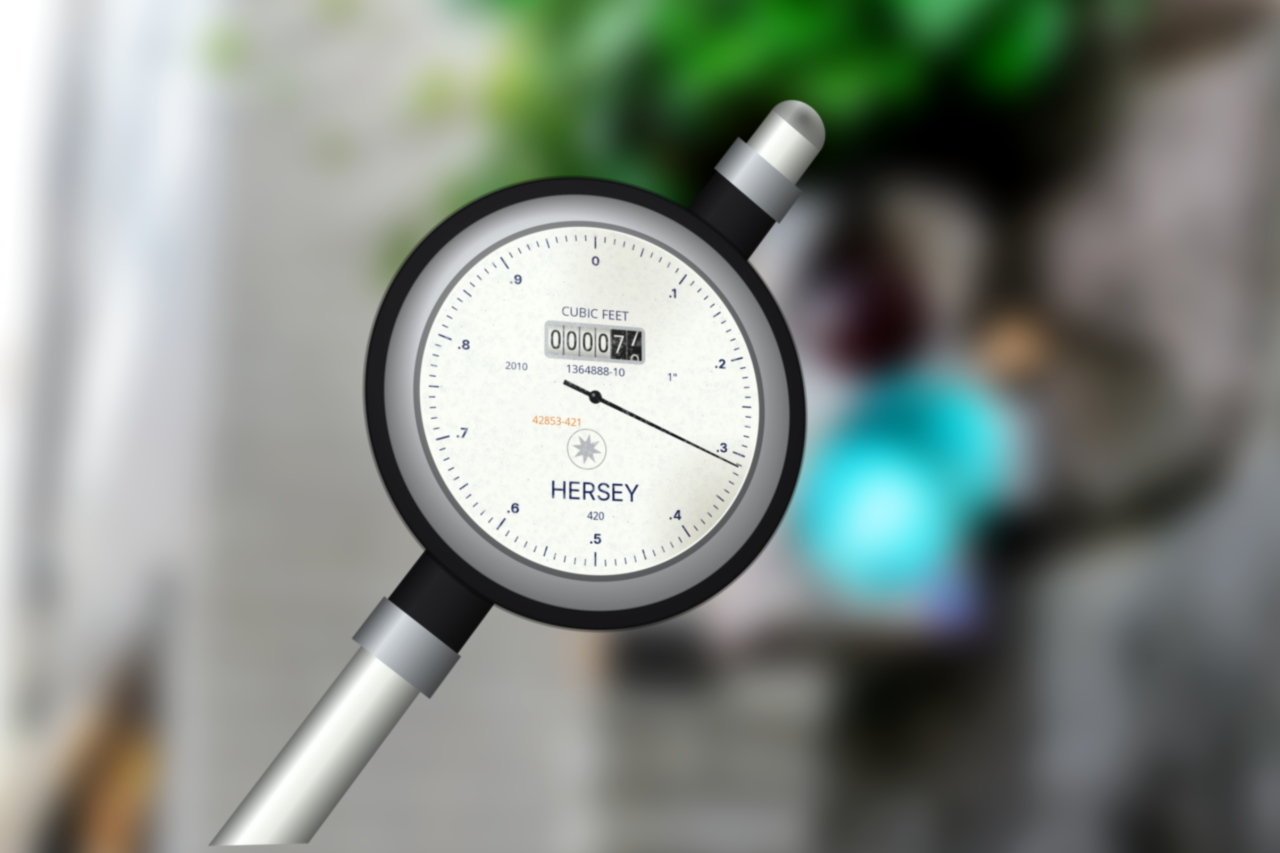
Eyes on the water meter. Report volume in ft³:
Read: 77.31 ft³
